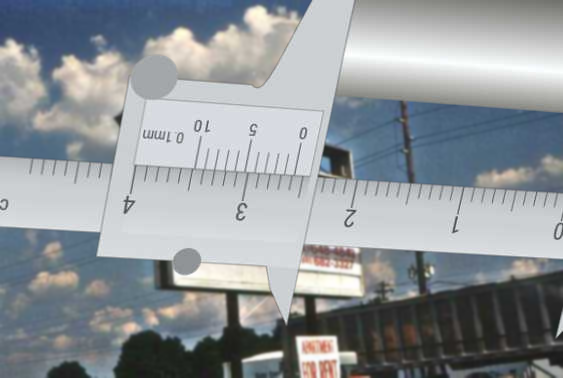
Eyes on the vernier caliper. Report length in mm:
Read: 25.8 mm
